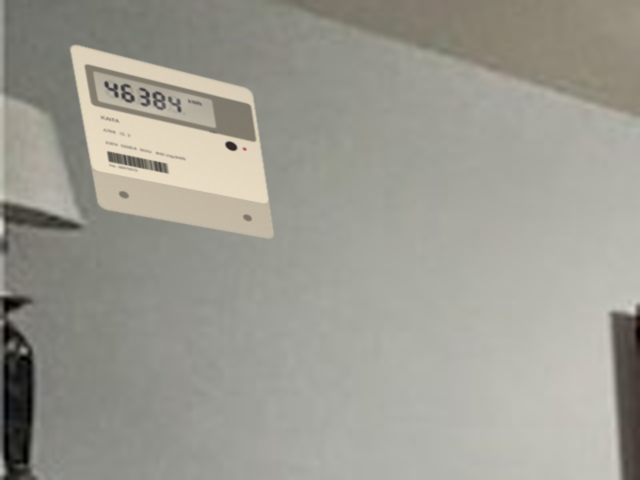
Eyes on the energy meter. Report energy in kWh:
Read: 46384 kWh
